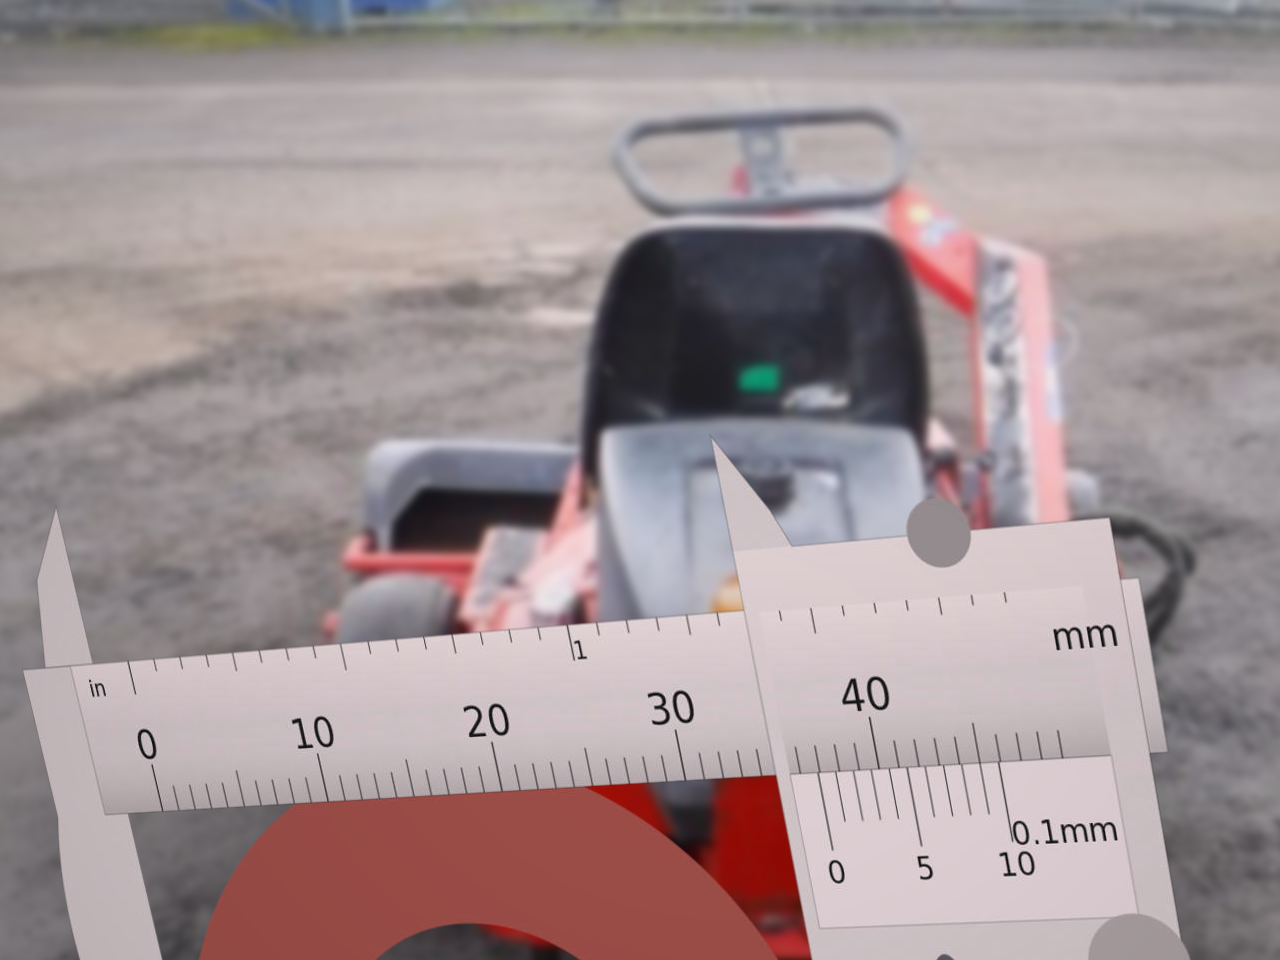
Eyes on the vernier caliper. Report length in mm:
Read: 36.9 mm
